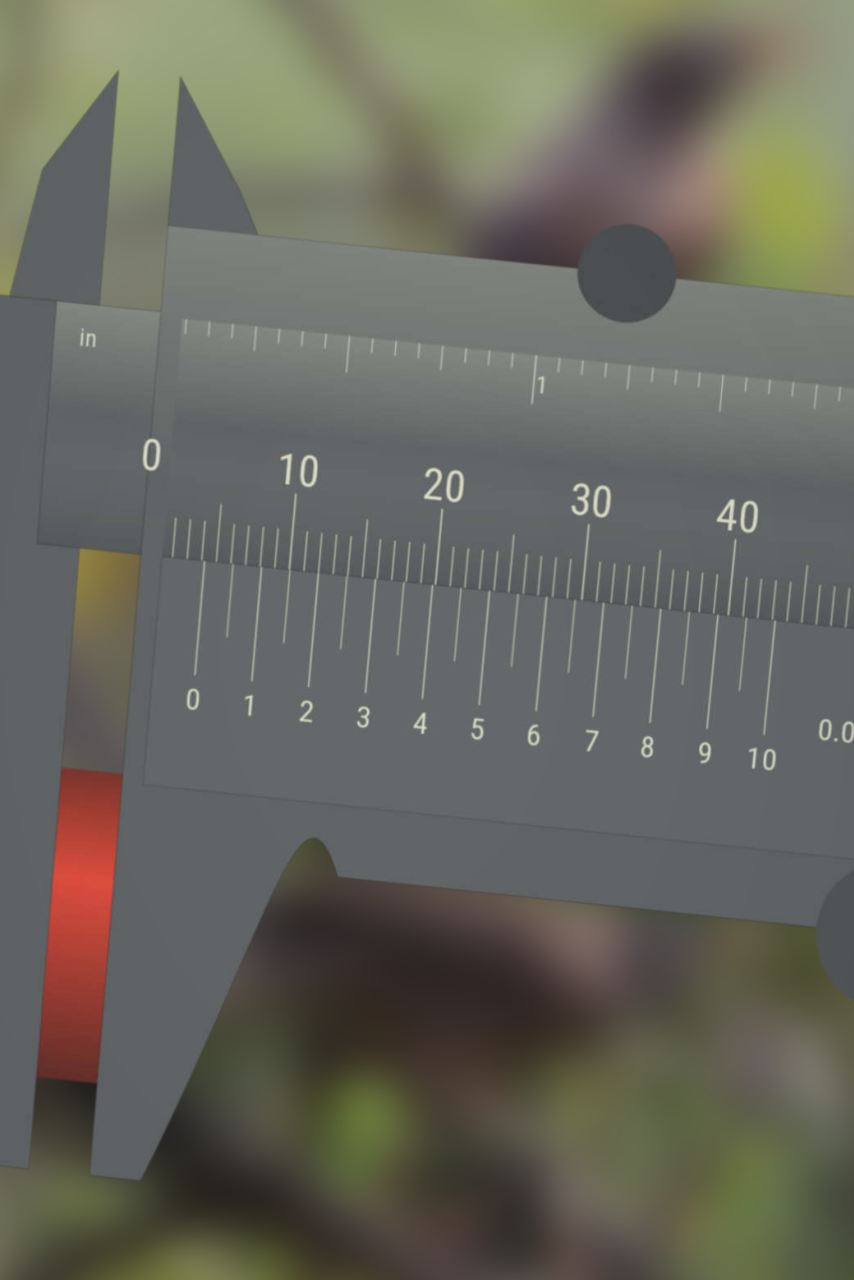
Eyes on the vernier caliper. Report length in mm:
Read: 4.2 mm
